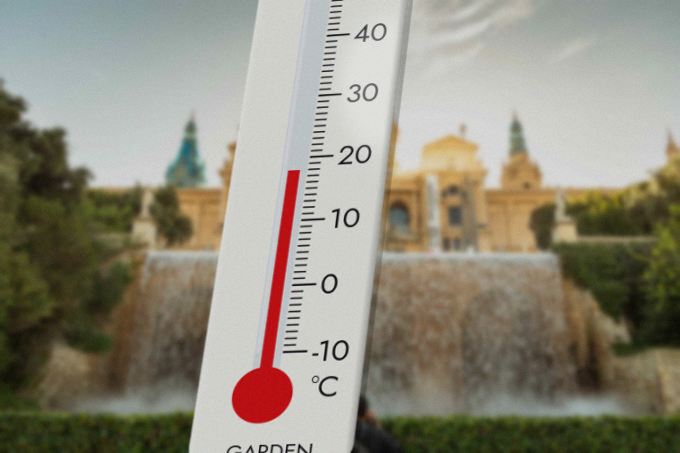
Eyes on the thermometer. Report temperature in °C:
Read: 18 °C
